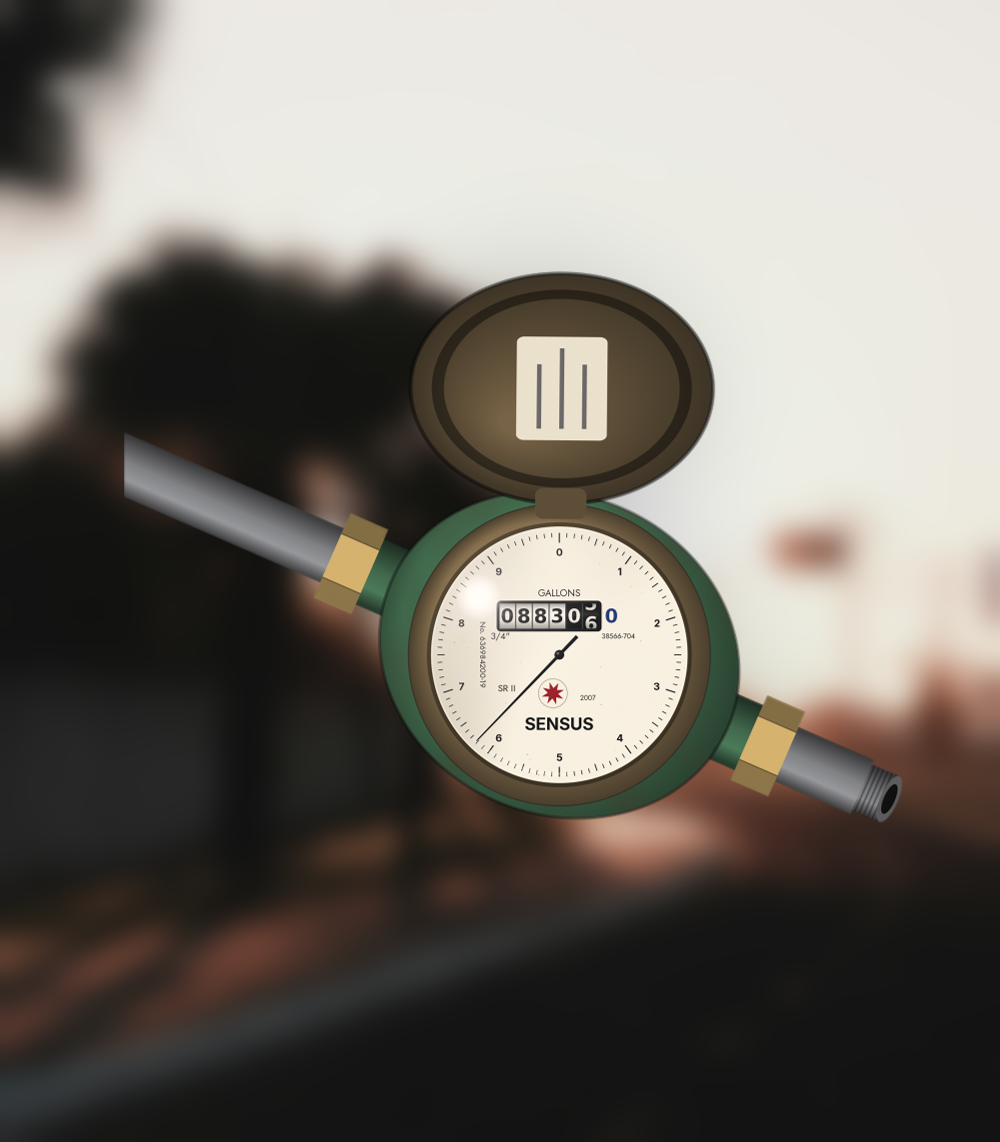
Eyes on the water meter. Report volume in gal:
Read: 883056.2 gal
